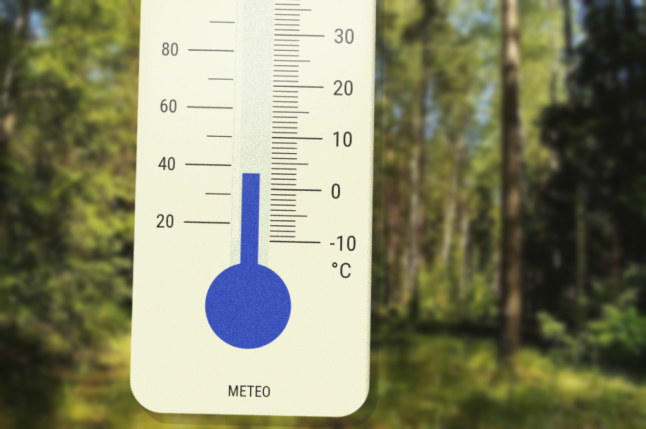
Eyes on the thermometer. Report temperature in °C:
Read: 3 °C
